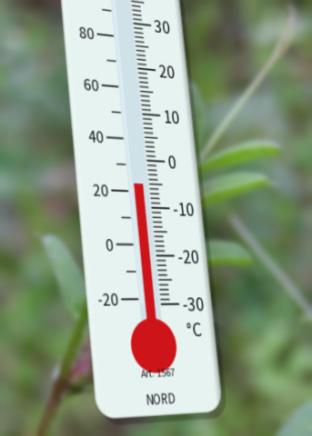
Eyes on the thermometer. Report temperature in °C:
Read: -5 °C
